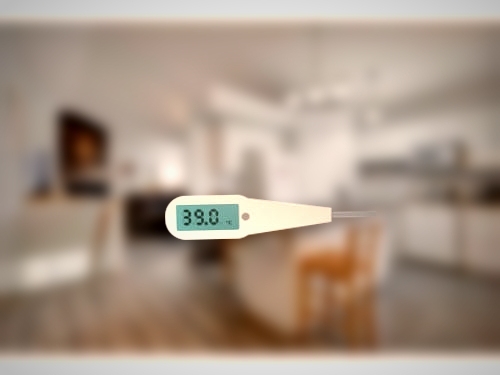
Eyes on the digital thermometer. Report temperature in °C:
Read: 39.0 °C
